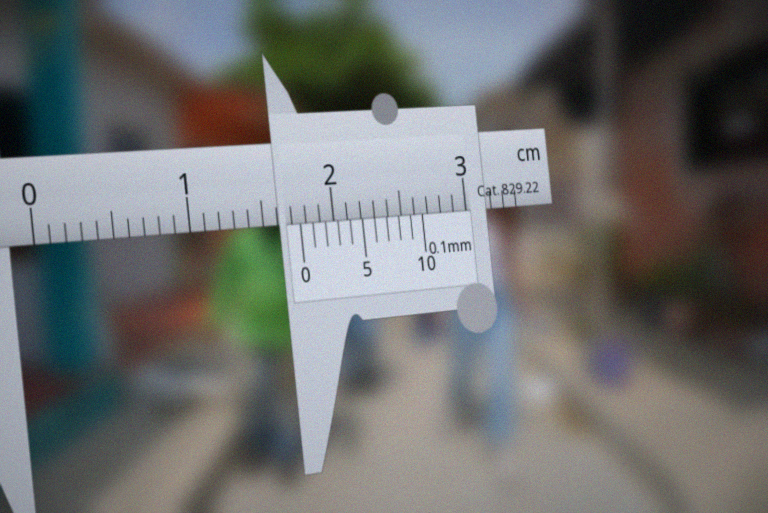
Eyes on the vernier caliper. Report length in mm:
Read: 17.6 mm
